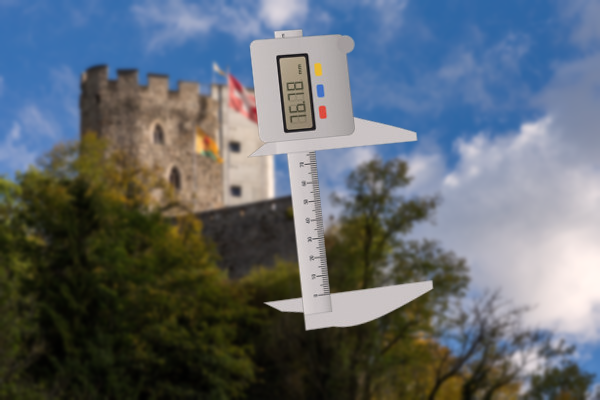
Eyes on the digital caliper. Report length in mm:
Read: 76.78 mm
